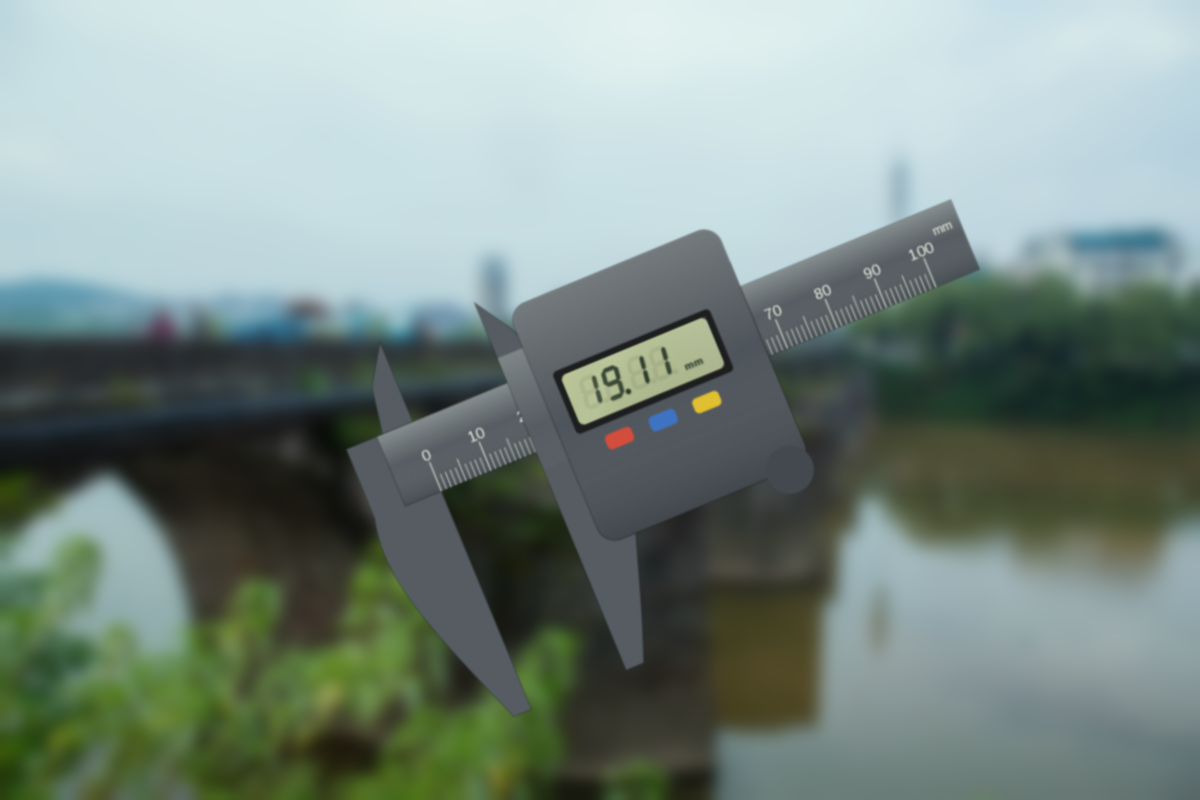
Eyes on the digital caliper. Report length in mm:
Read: 19.11 mm
